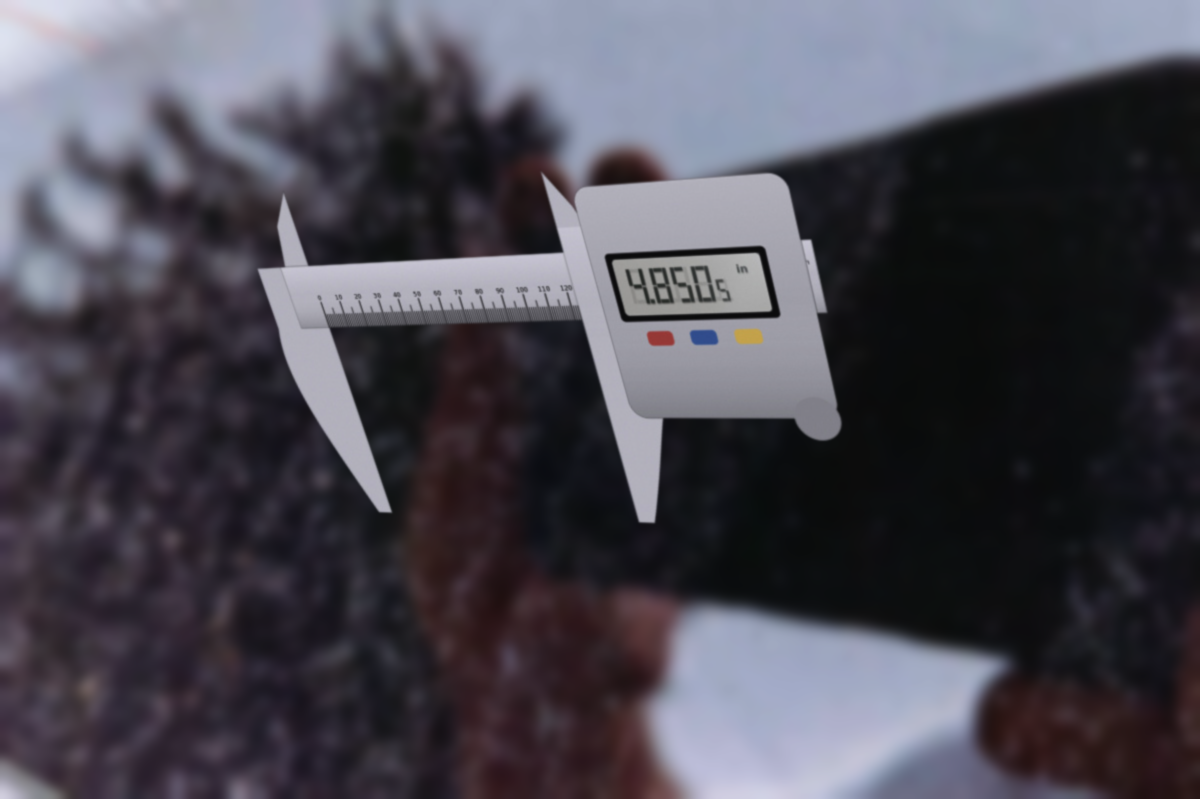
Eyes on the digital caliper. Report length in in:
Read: 4.8505 in
